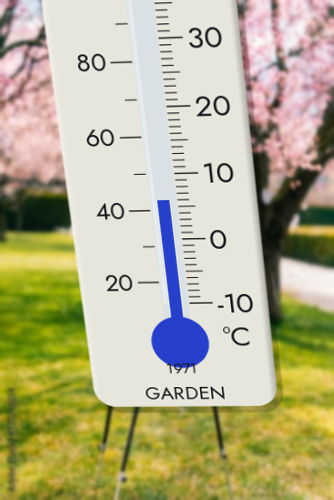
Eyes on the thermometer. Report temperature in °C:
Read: 6 °C
